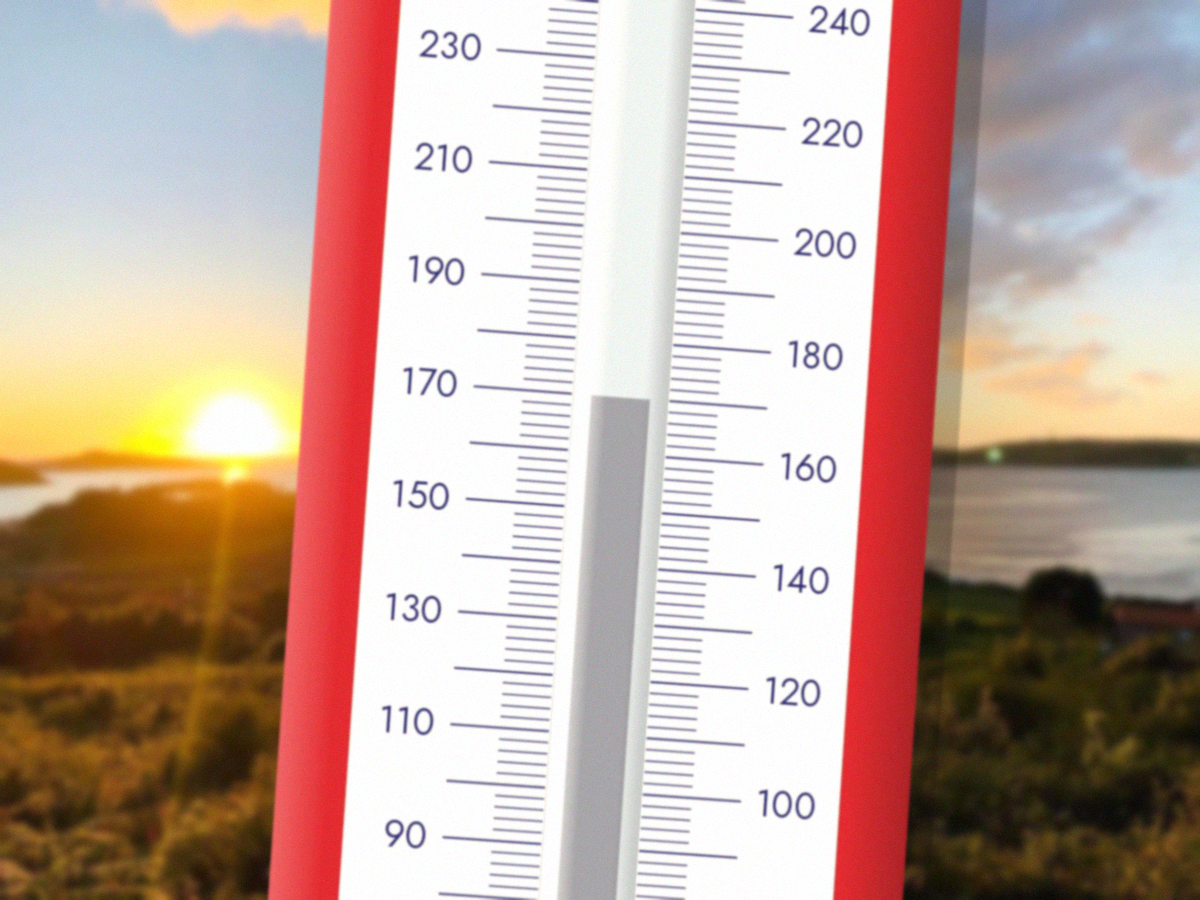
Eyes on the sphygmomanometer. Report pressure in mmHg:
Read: 170 mmHg
